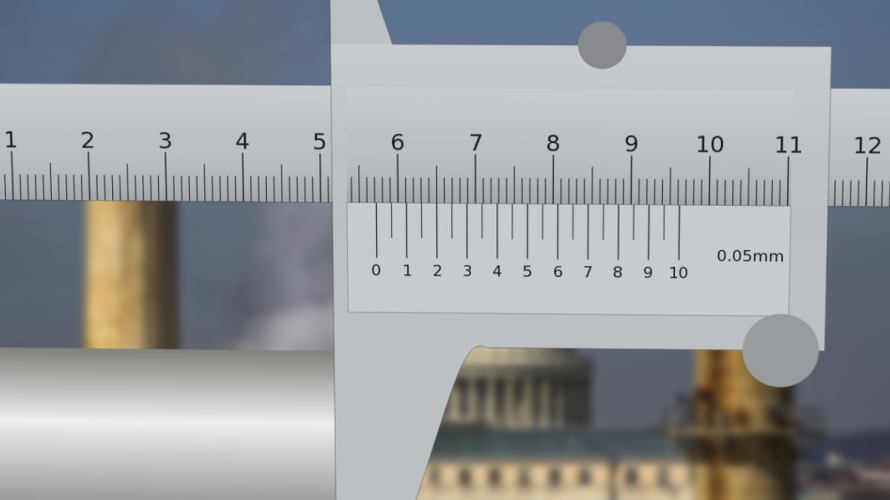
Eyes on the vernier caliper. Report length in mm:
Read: 57.2 mm
